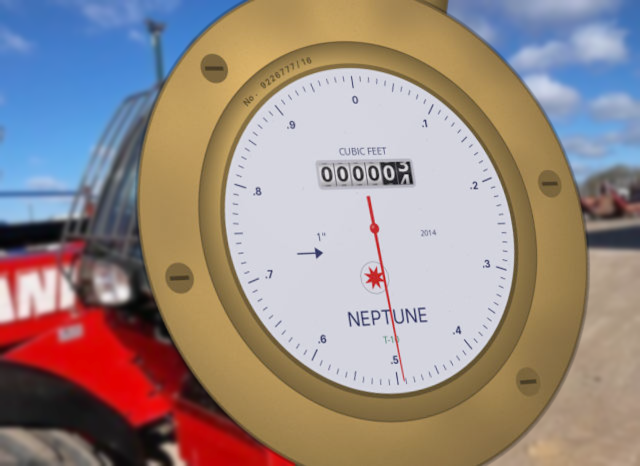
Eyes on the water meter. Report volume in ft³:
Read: 3.49 ft³
